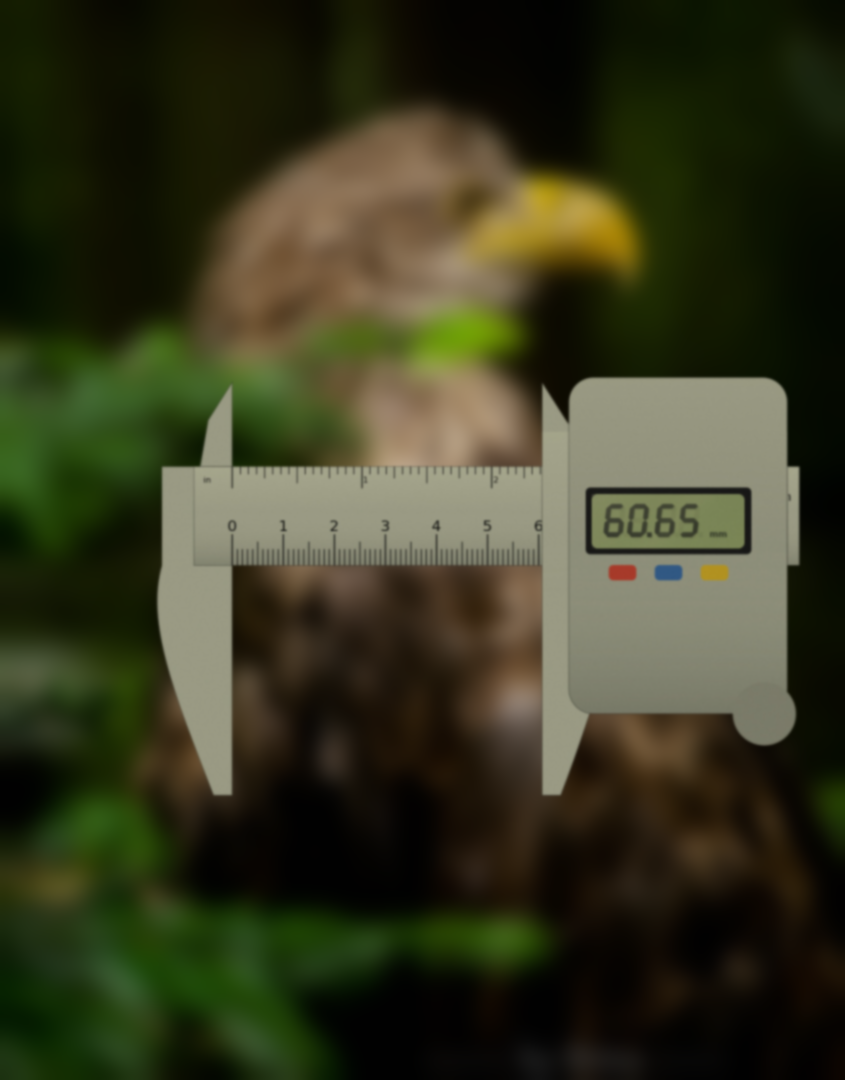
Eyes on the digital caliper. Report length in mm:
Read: 60.65 mm
